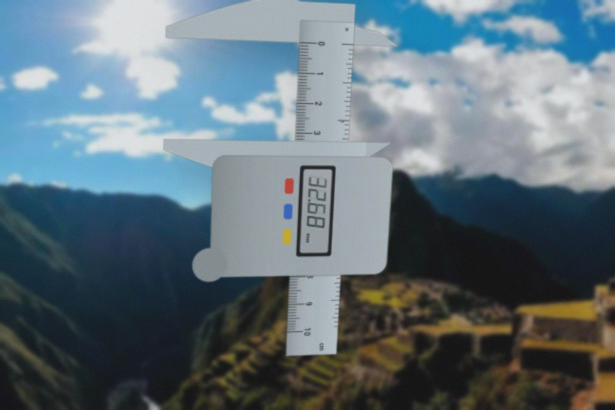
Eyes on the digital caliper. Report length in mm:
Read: 32.68 mm
